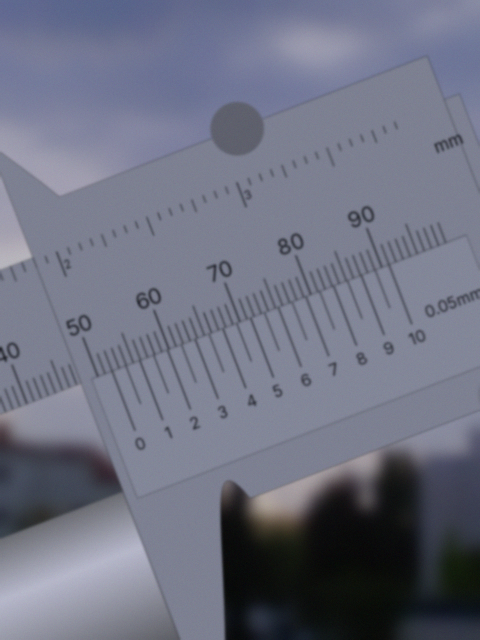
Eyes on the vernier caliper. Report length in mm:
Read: 52.0 mm
